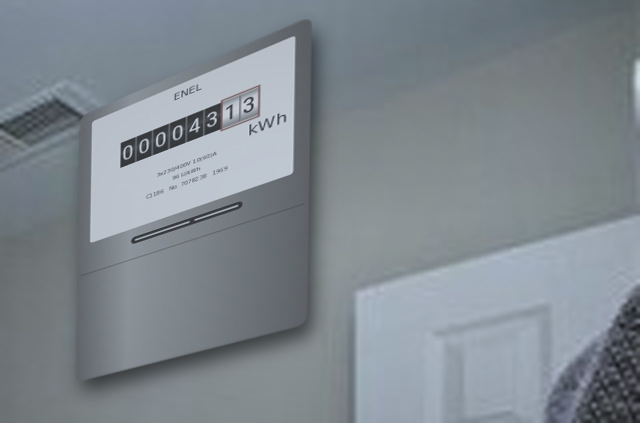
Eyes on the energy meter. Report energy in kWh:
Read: 43.13 kWh
